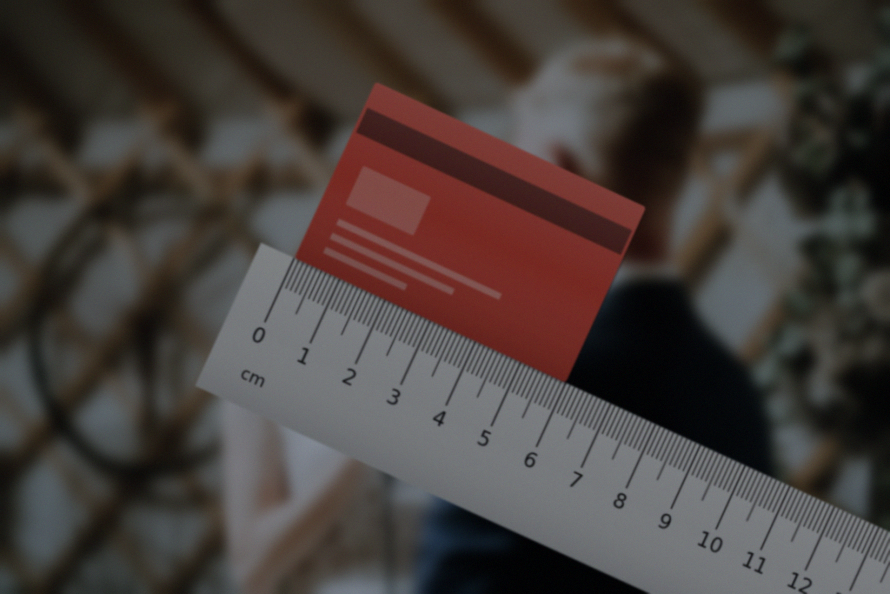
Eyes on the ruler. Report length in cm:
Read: 6 cm
